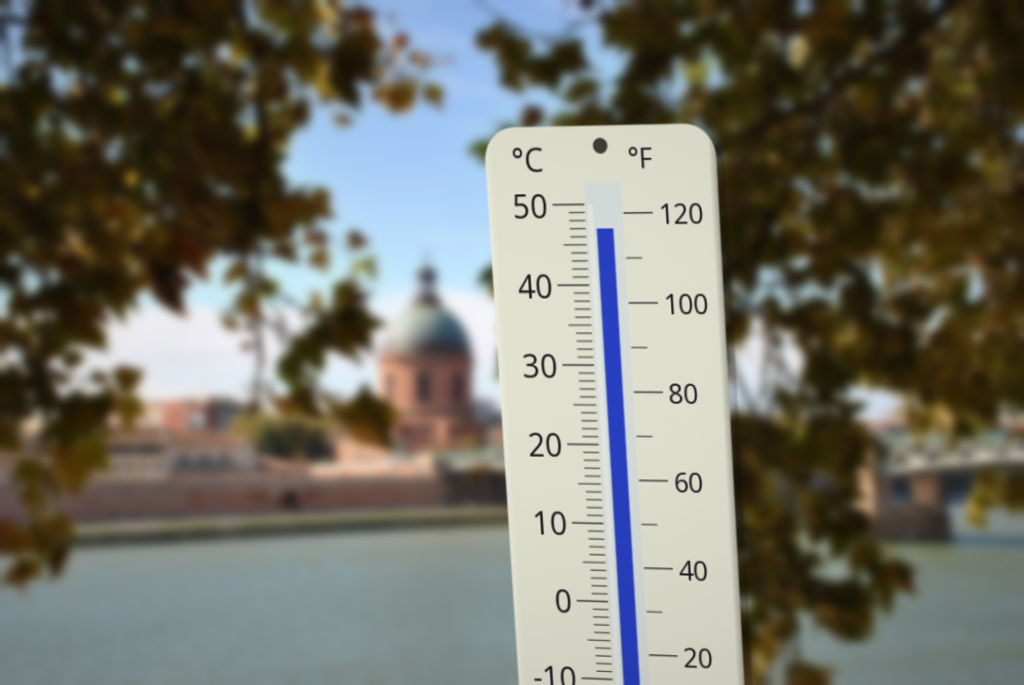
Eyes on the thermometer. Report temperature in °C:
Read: 47 °C
